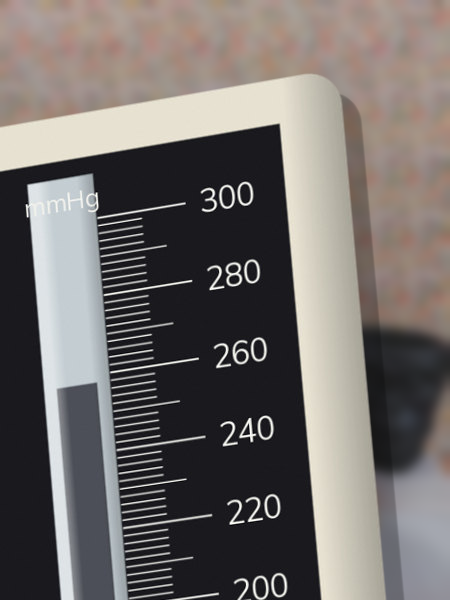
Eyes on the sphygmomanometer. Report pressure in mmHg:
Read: 258 mmHg
